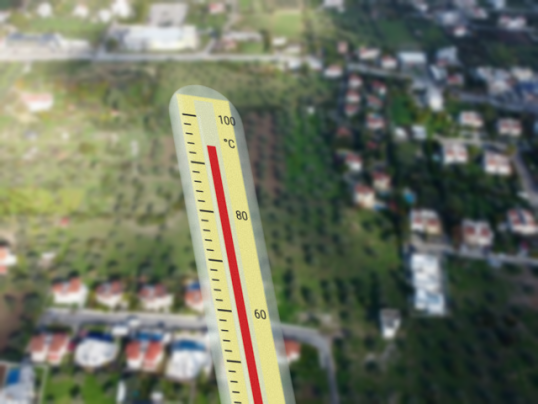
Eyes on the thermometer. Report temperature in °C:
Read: 94 °C
